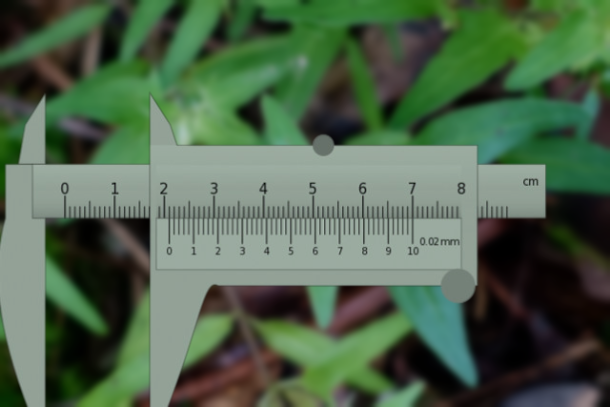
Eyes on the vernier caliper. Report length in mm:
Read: 21.0 mm
